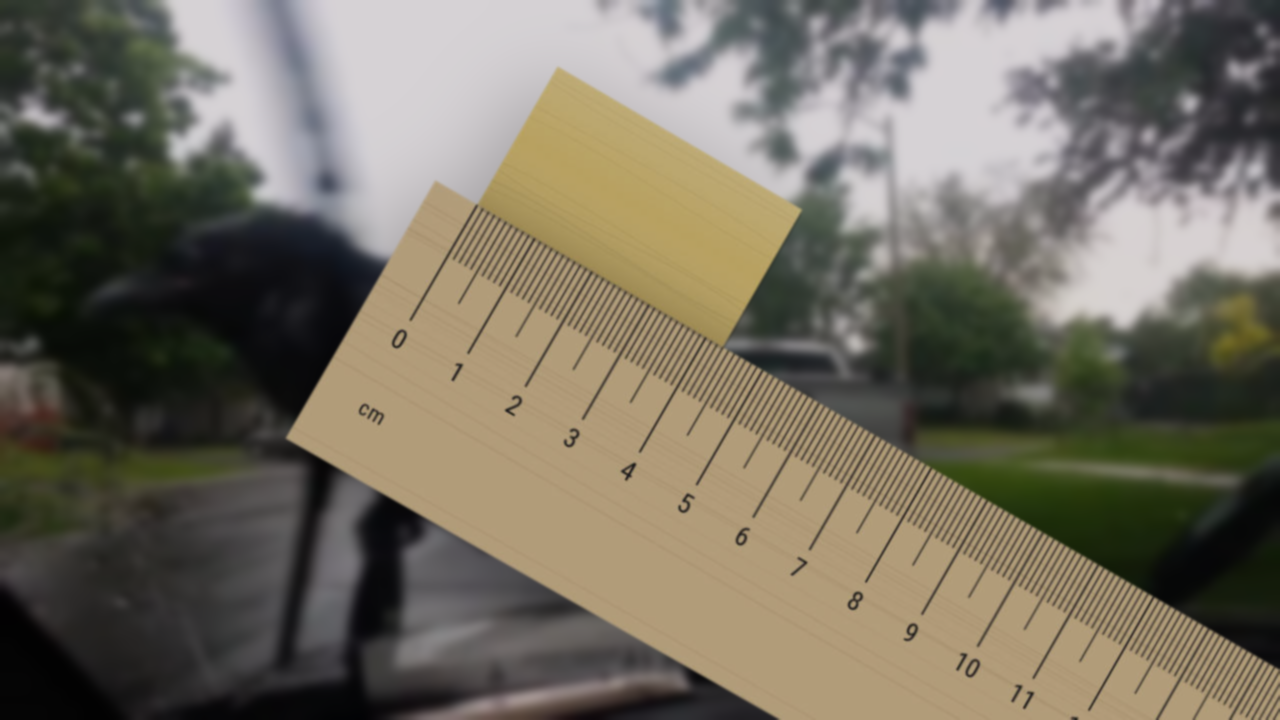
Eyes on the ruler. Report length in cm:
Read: 4.3 cm
